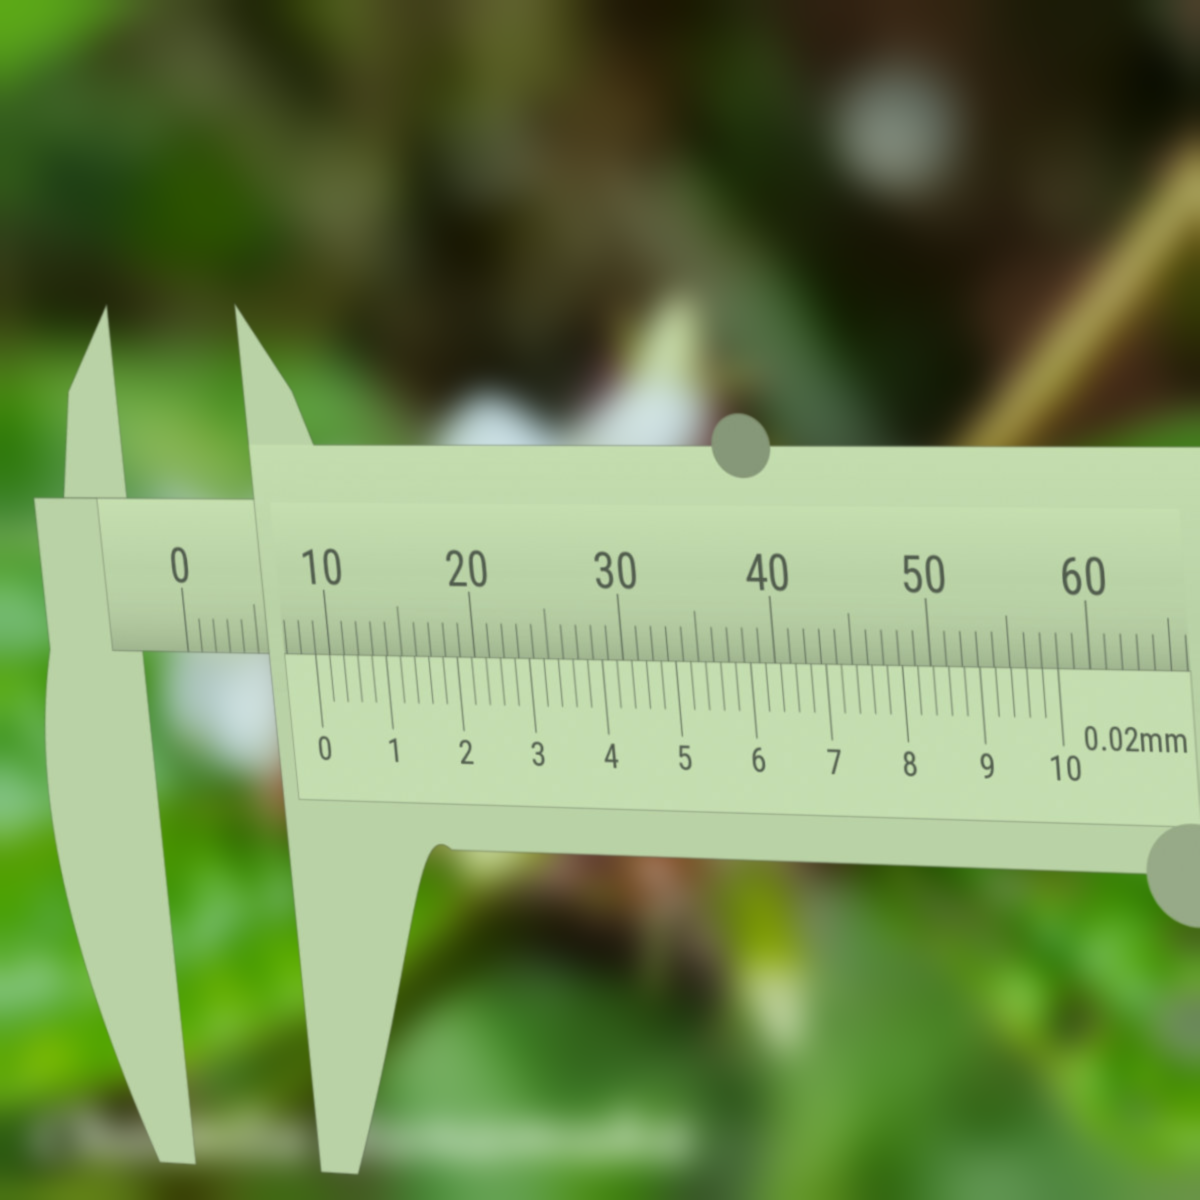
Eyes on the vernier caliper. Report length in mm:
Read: 9.0 mm
